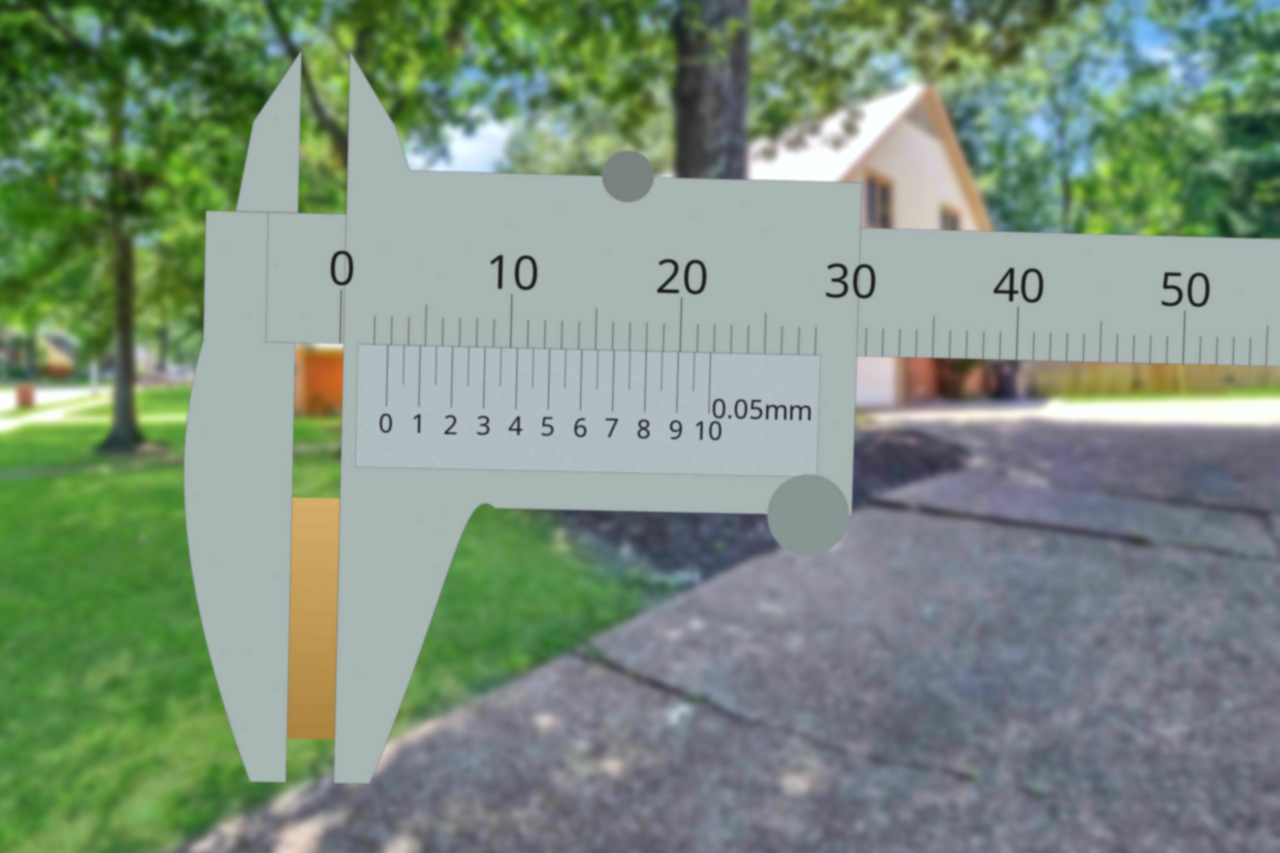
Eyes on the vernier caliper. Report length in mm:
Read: 2.8 mm
